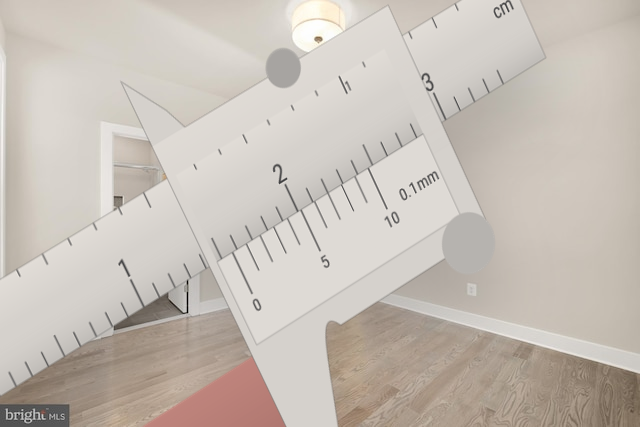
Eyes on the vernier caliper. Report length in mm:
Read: 15.7 mm
